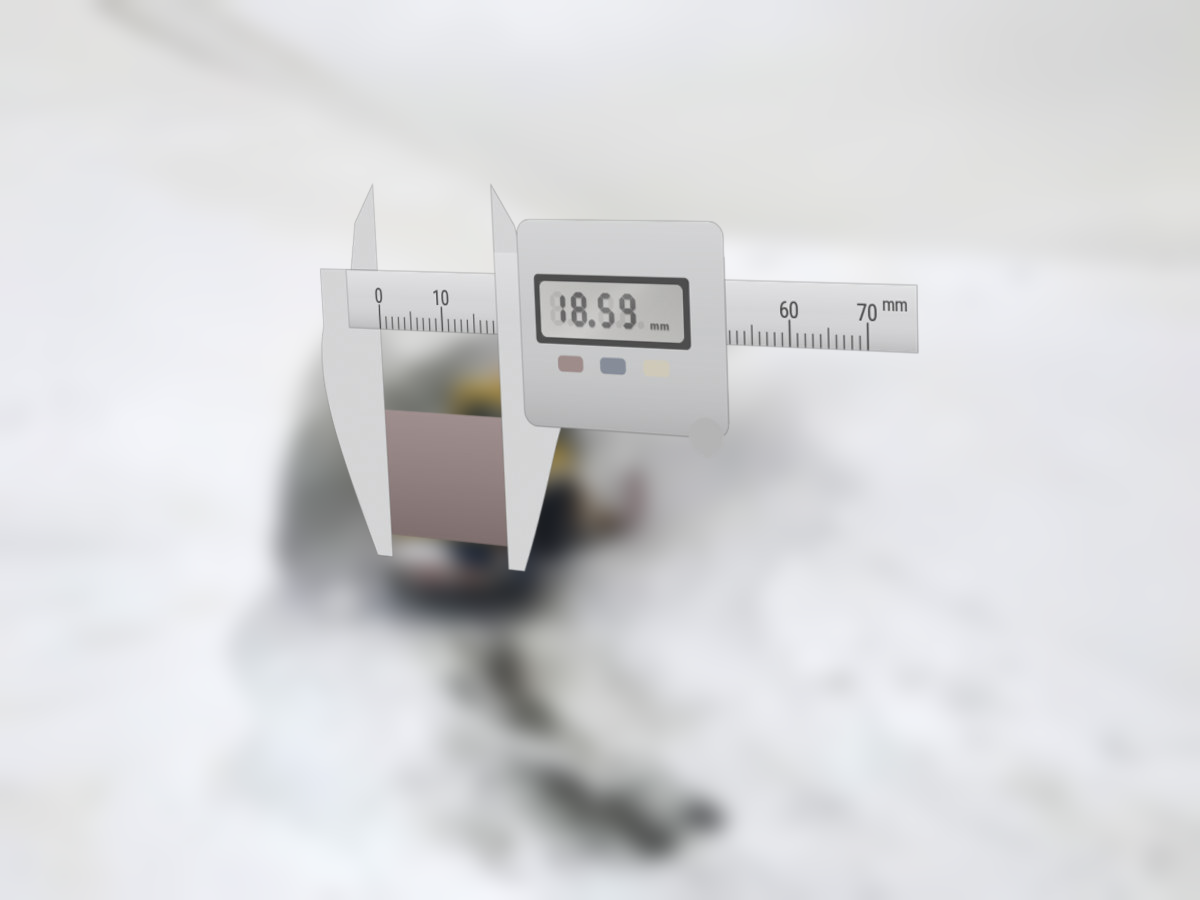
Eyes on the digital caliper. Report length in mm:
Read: 18.59 mm
